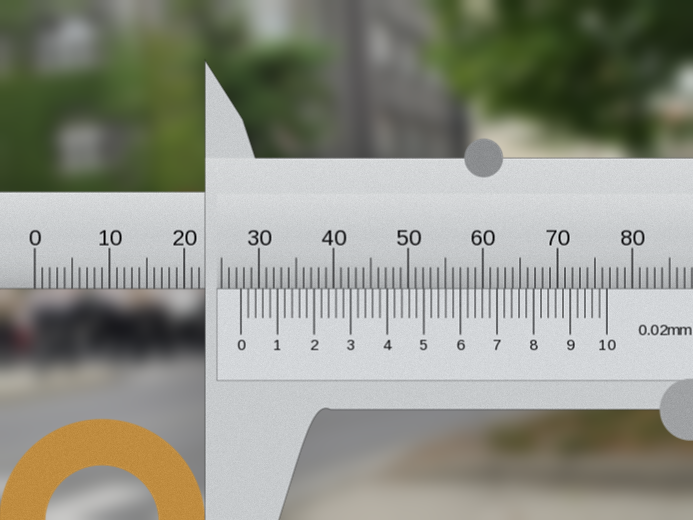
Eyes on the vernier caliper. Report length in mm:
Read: 27.6 mm
